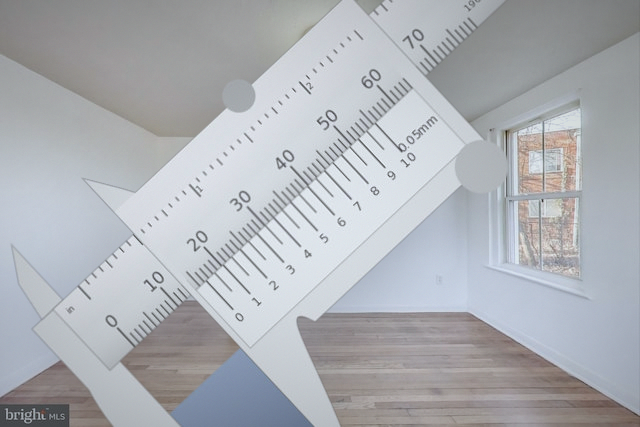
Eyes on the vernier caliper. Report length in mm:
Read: 16.4 mm
